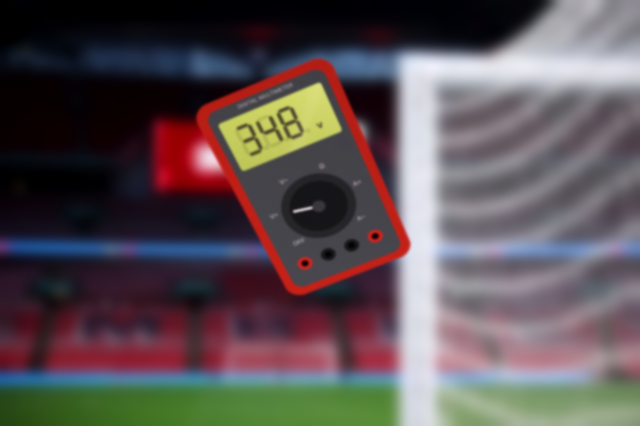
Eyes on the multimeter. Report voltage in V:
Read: 348 V
